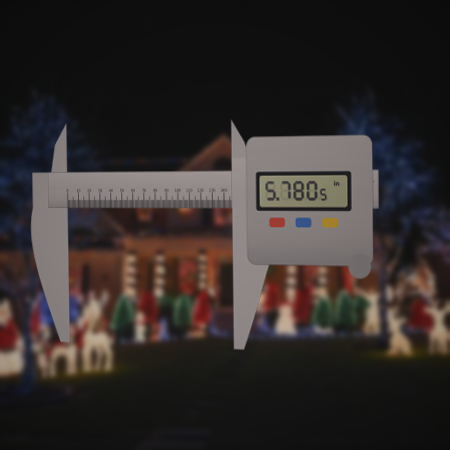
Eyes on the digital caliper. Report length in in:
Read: 5.7805 in
